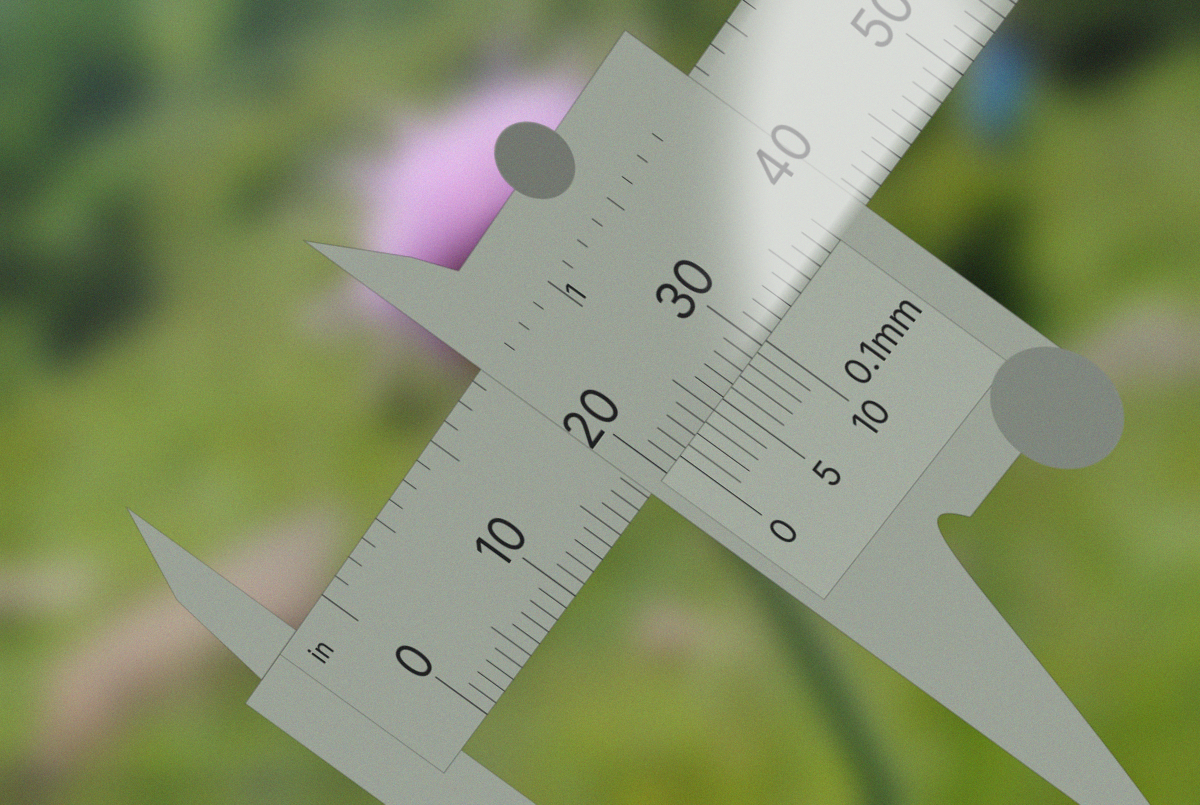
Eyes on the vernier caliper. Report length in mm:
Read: 21.4 mm
